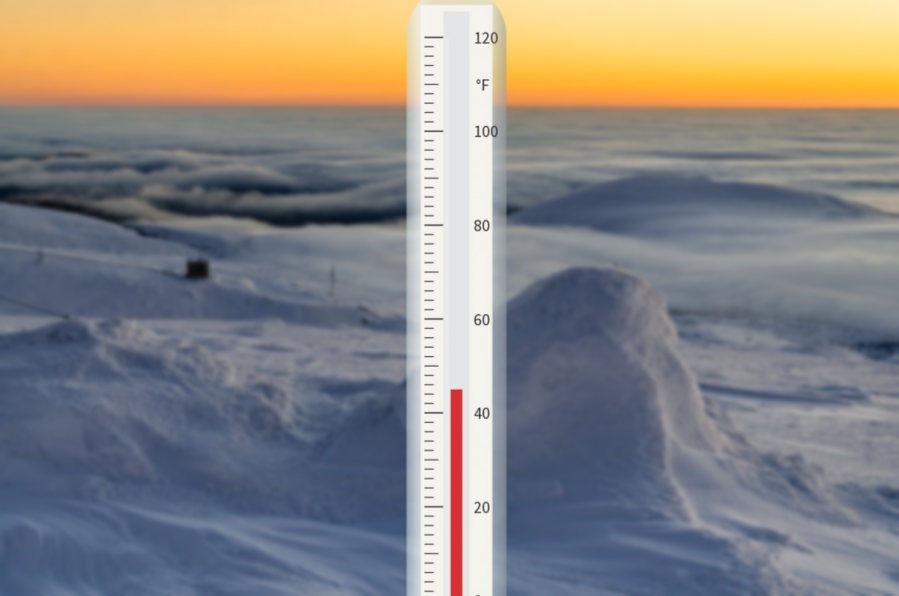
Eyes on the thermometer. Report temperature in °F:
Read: 45 °F
